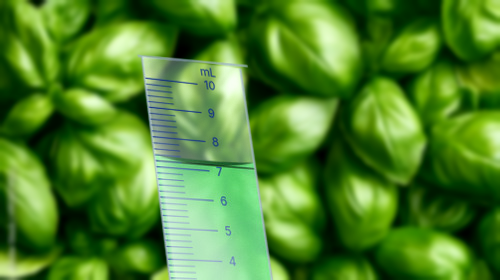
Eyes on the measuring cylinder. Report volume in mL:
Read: 7.2 mL
